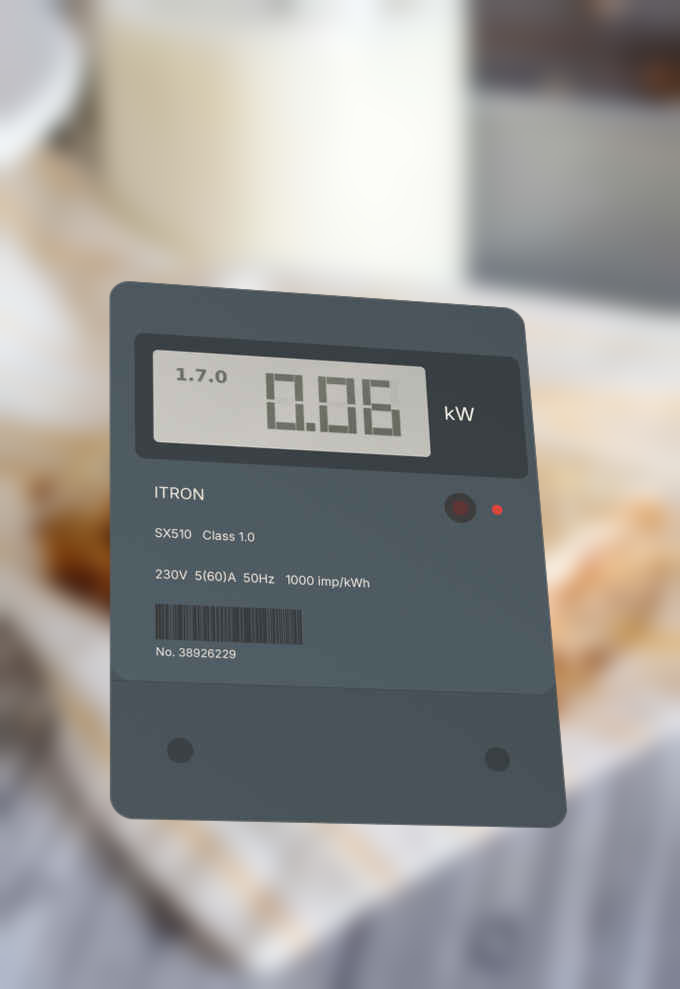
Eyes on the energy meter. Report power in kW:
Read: 0.06 kW
